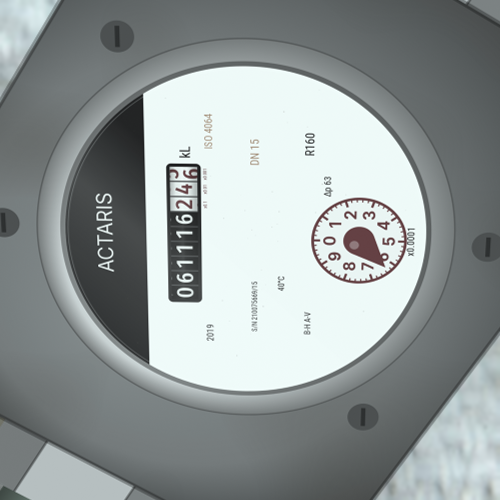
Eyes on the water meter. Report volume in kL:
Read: 61116.2456 kL
